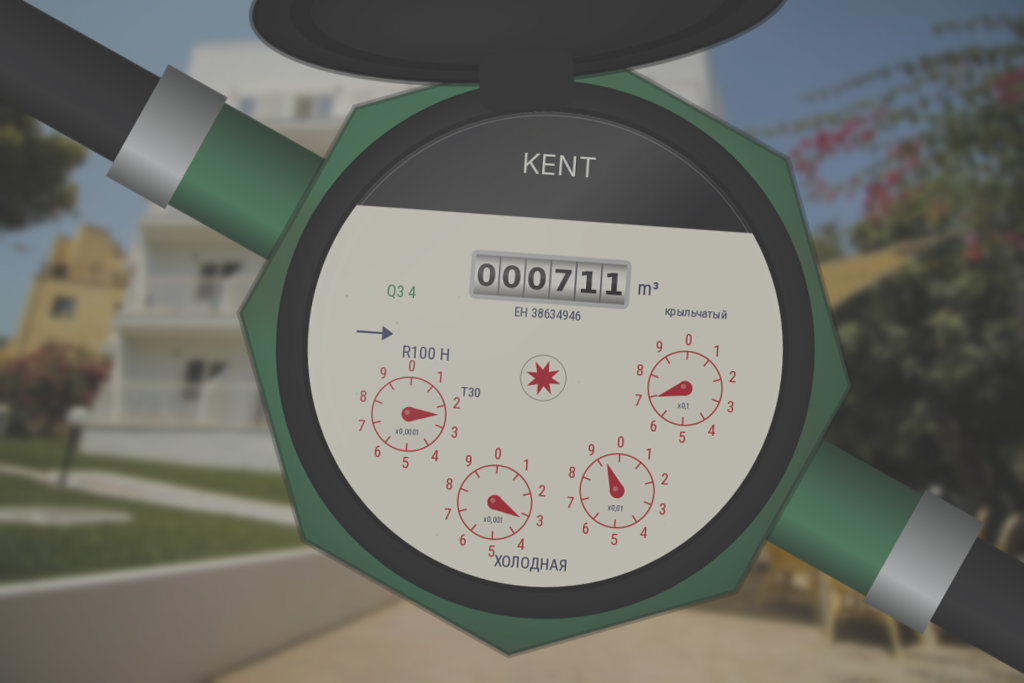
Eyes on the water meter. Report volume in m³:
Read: 711.6932 m³
